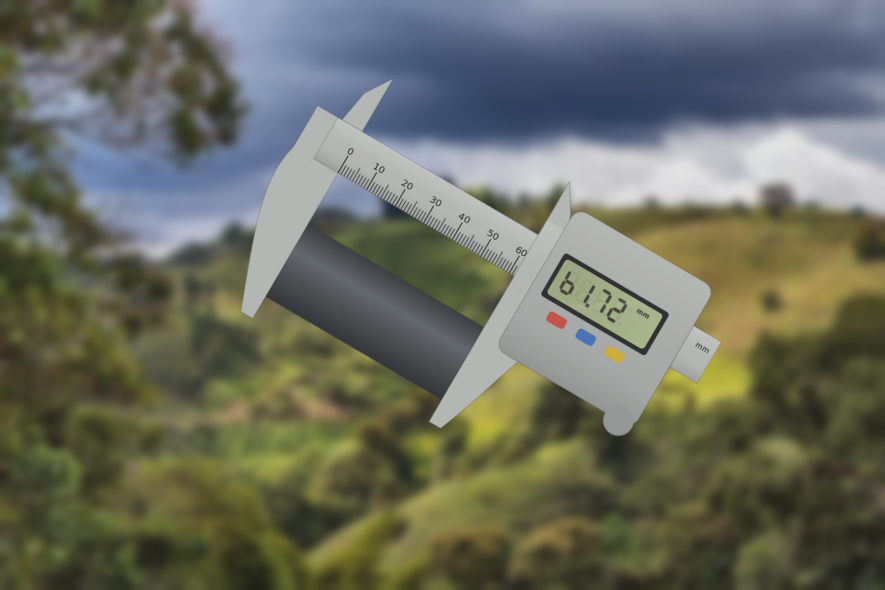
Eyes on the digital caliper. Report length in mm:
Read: 61.72 mm
